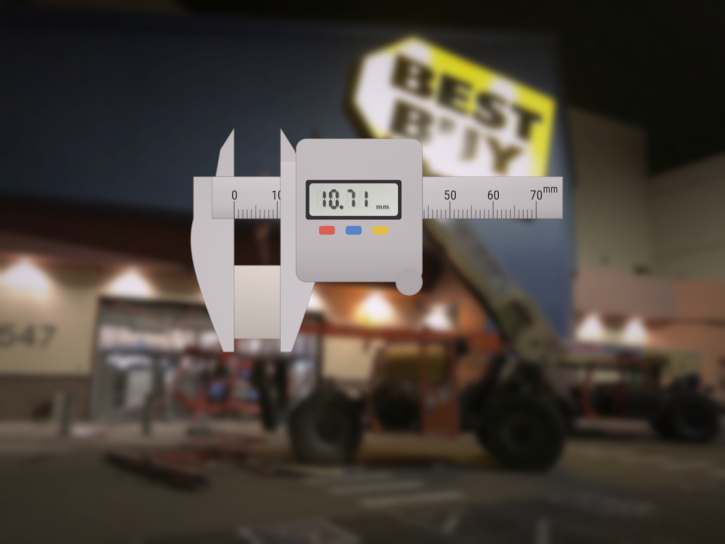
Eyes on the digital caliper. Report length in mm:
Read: 10.71 mm
